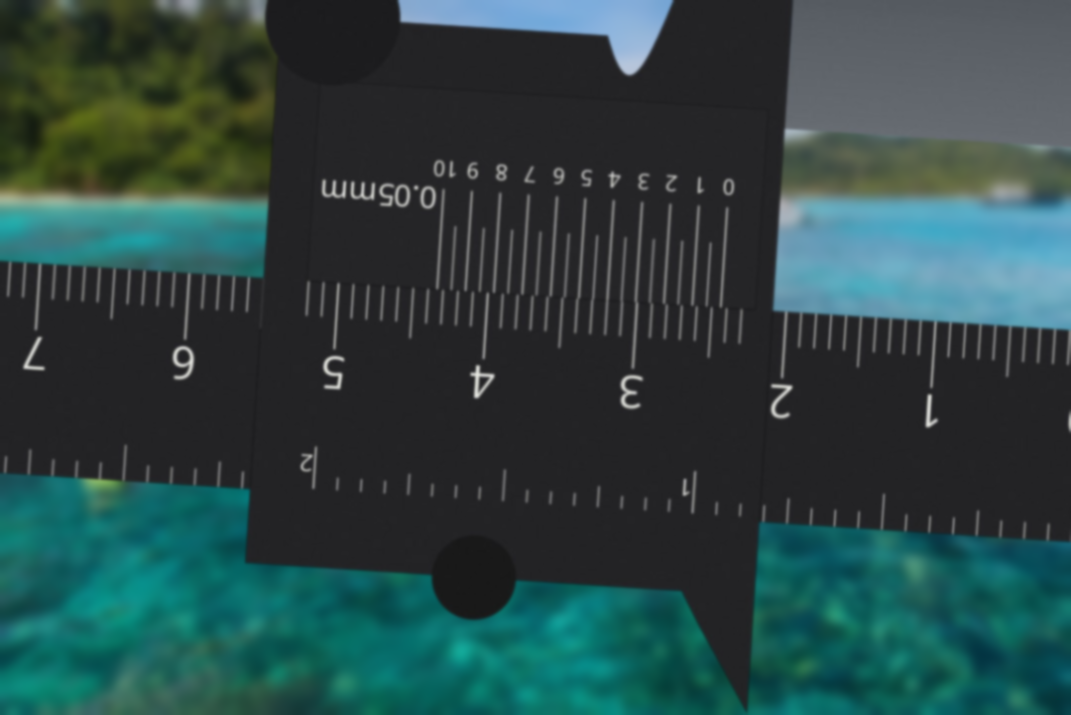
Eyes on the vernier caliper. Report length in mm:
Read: 24.4 mm
